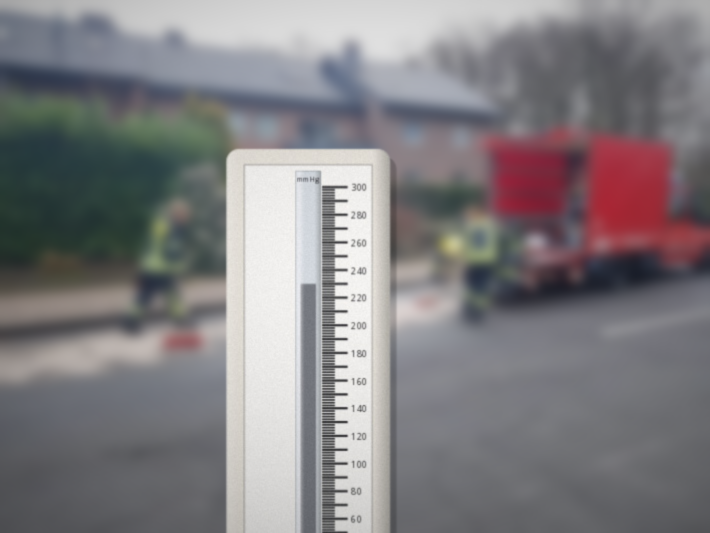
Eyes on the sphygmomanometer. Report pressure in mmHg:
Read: 230 mmHg
